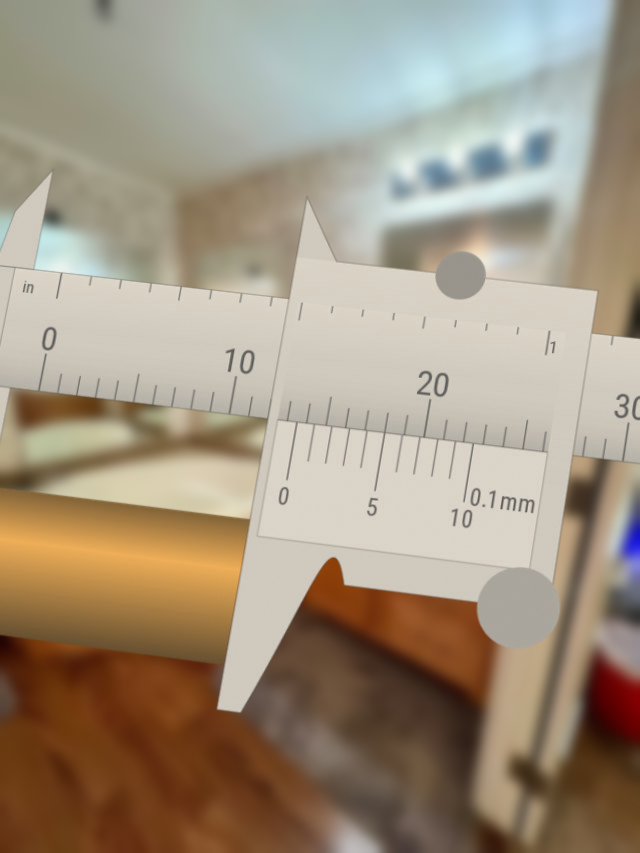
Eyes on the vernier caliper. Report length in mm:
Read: 13.5 mm
